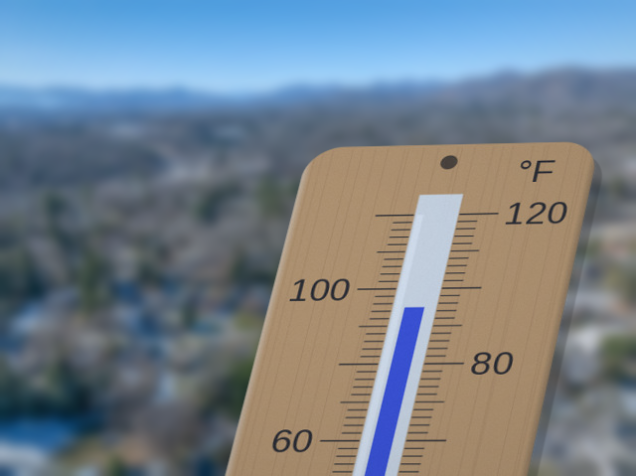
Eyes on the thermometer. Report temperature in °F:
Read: 95 °F
